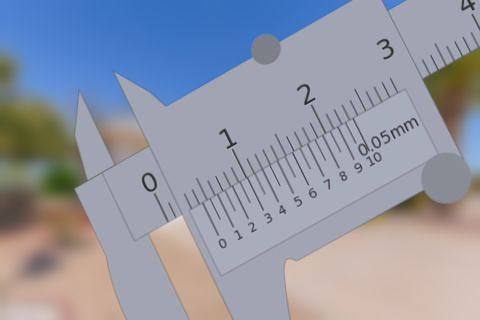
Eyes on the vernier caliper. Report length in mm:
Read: 4.4 mm
